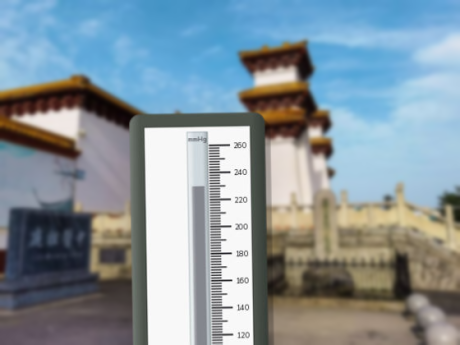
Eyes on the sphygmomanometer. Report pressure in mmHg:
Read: 230 mmHg
